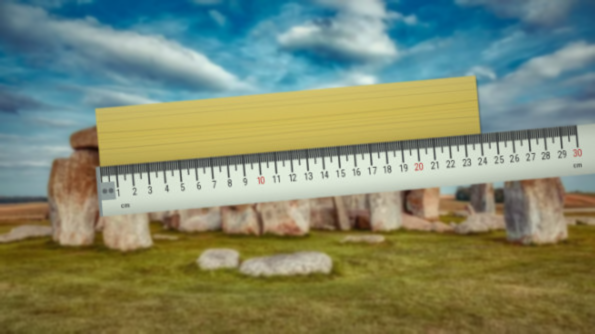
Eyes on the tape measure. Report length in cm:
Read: 24 cm
